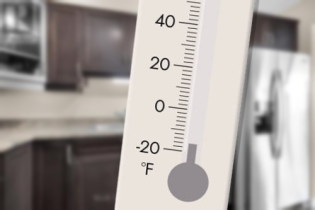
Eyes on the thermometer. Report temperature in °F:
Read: -16 °F
